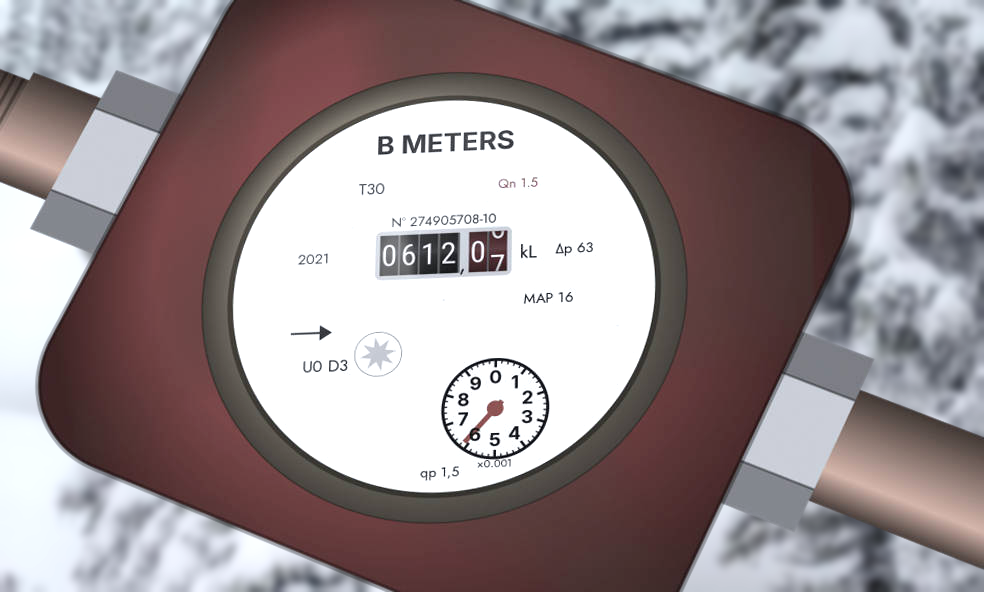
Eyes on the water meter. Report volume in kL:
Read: 612.066 kL
